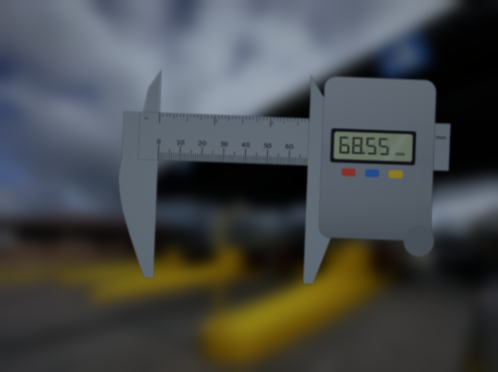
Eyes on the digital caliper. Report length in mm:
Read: 68.55 mm
